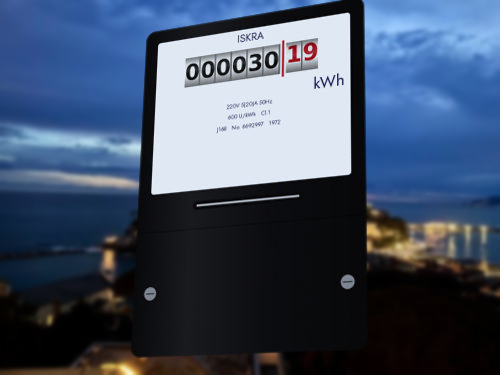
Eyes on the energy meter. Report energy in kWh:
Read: 30.19 kWh
